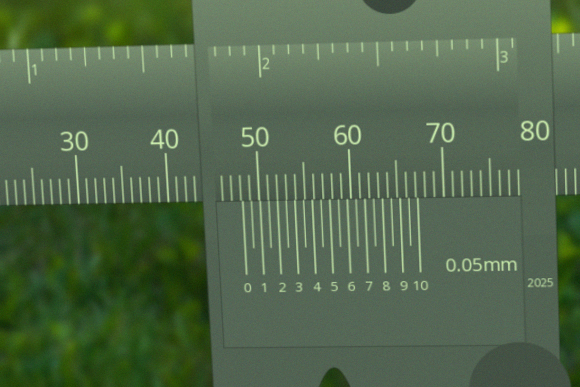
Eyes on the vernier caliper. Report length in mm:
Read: 48.2 mm
